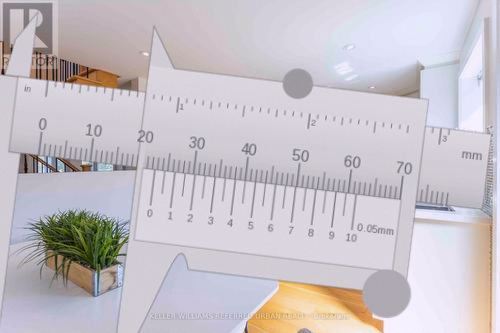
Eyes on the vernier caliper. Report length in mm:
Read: 22.5 mm
